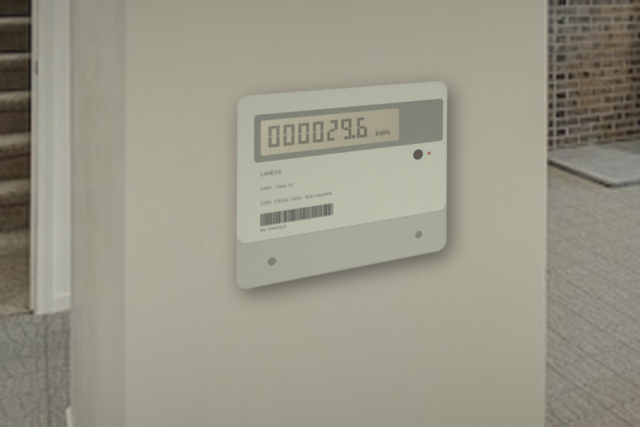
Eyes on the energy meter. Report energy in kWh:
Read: 29.6 kWh
